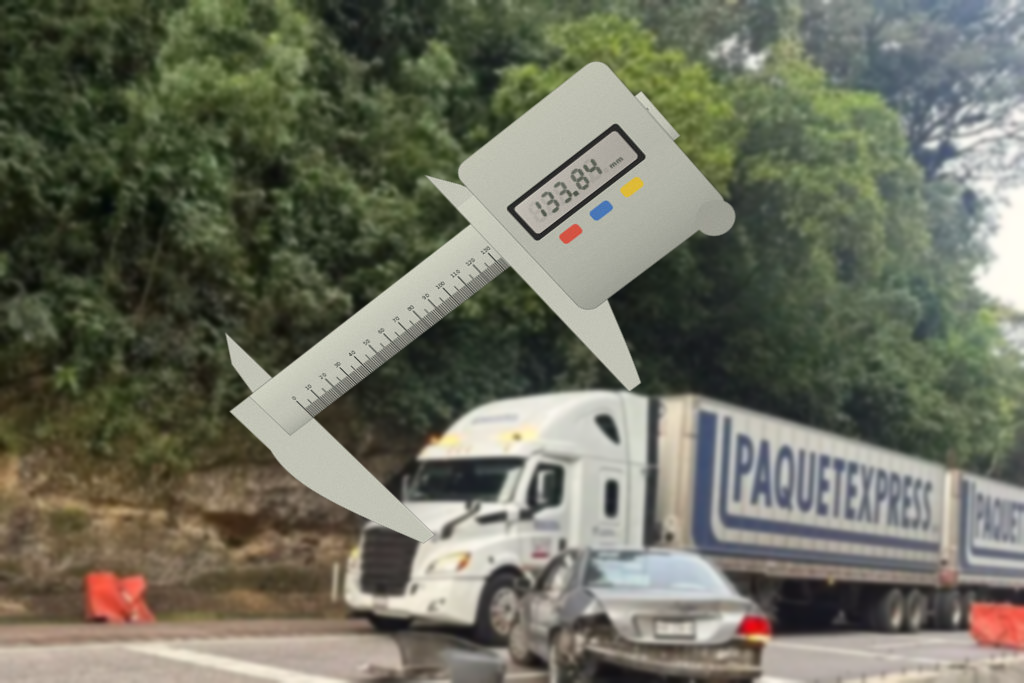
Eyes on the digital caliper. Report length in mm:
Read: 133.84 mm
